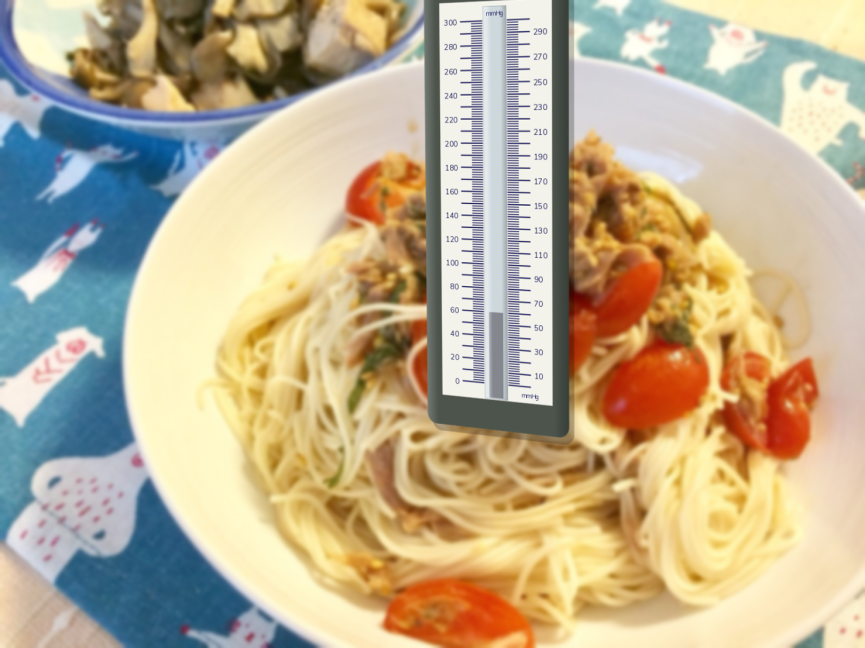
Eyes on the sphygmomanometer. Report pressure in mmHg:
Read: 60 mmHg
